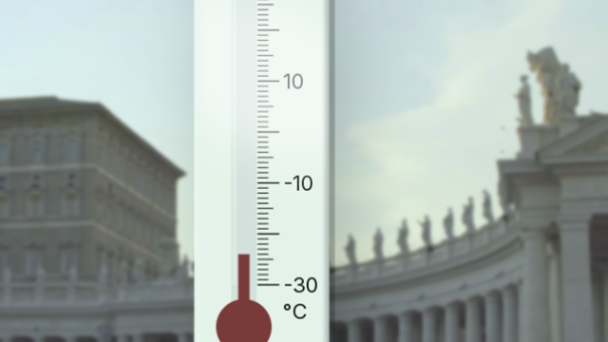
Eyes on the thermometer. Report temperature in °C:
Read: -24 °C
